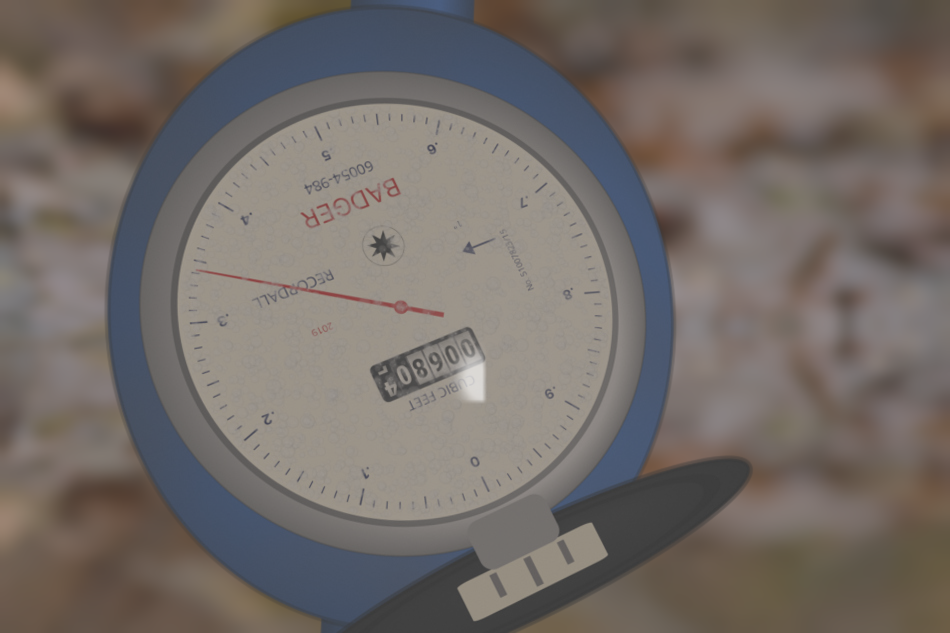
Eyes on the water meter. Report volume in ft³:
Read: 6804.34 ft³
